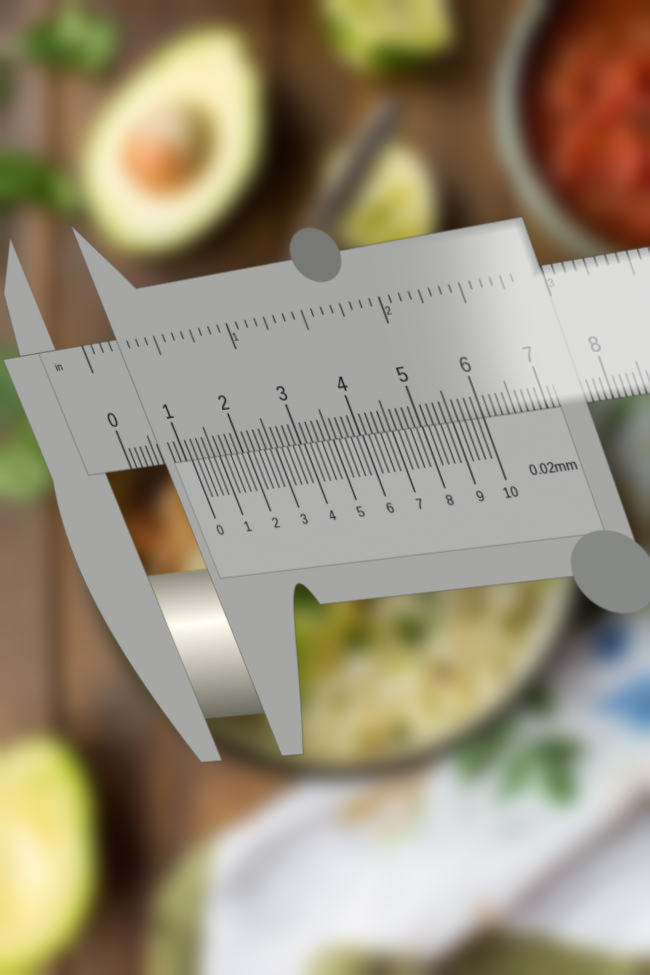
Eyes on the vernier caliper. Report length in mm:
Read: 11.0 mm
